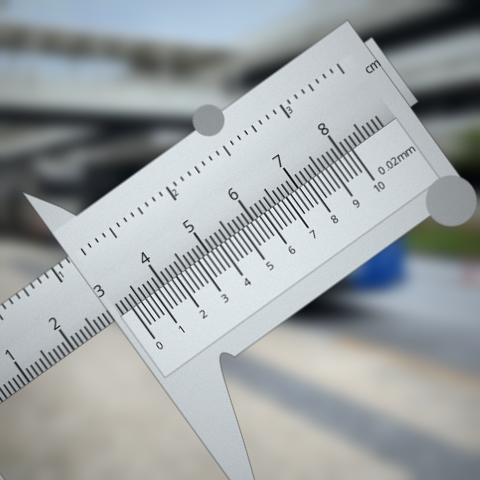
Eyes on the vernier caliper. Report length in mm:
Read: 33.0 mm
